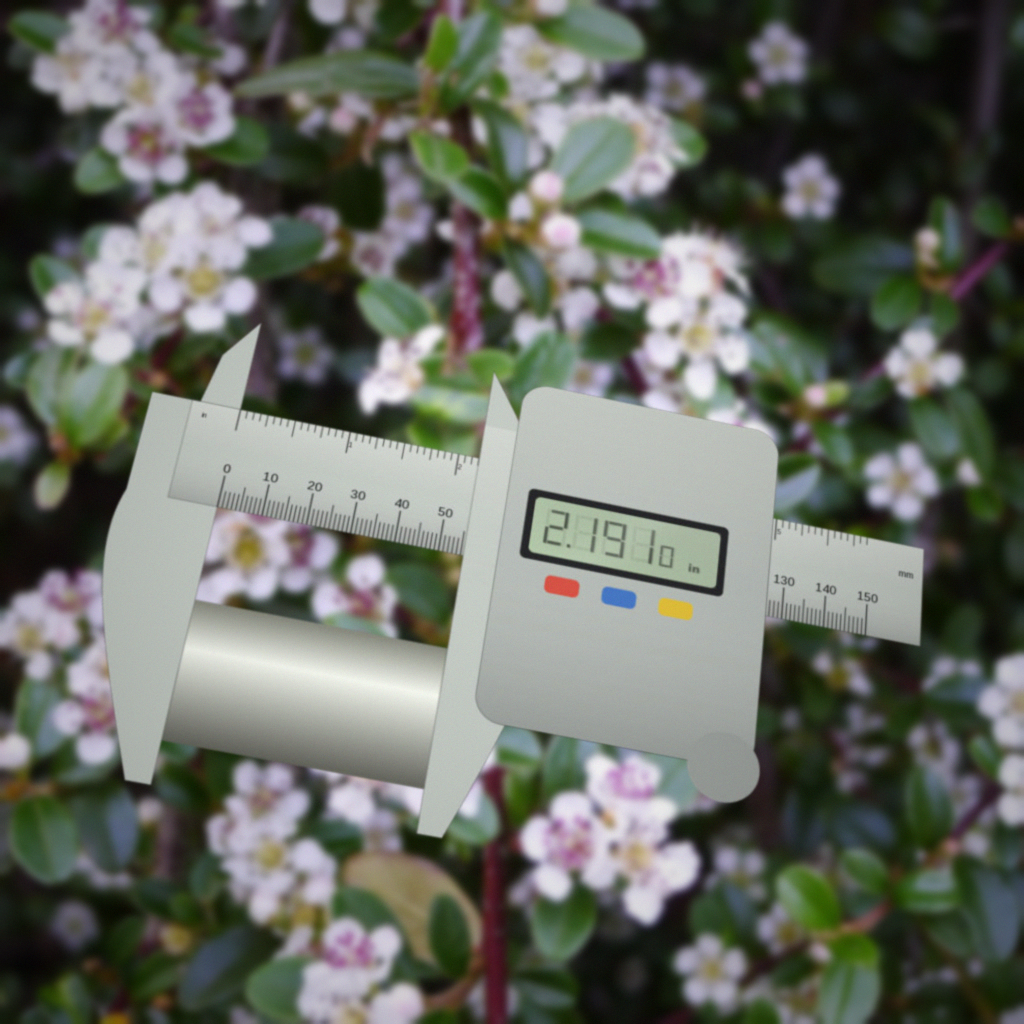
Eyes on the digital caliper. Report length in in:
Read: 2.1910 in
